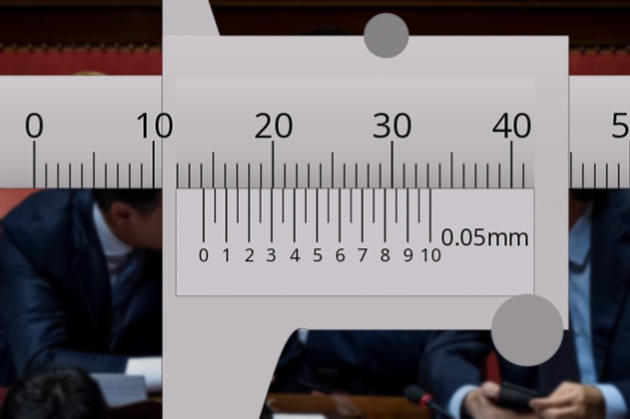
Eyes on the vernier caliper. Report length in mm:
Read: 14.2 mm
